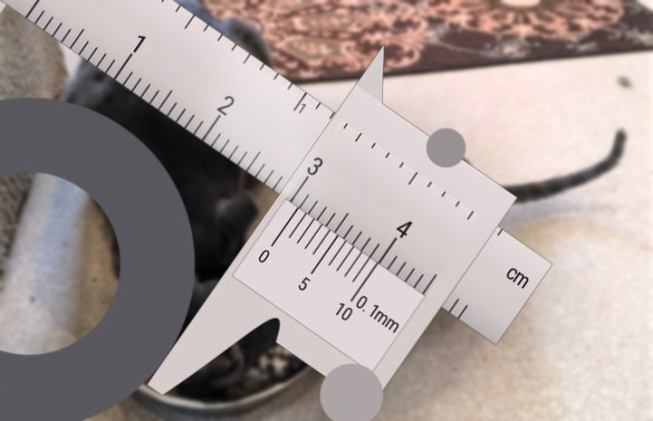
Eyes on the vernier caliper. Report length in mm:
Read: 30.9 mm
